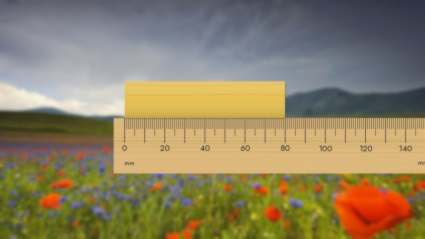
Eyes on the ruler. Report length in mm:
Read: 80 mm
